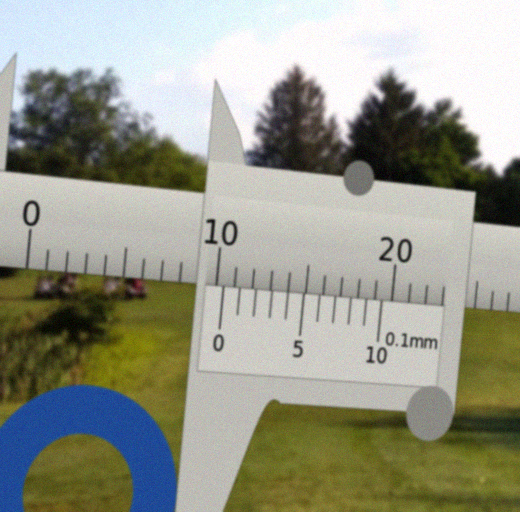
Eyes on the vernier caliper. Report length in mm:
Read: 10.4 mm
